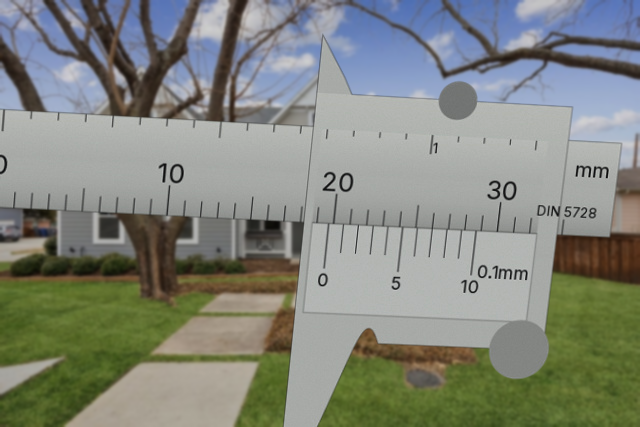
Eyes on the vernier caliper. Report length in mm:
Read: 19.7 mm
